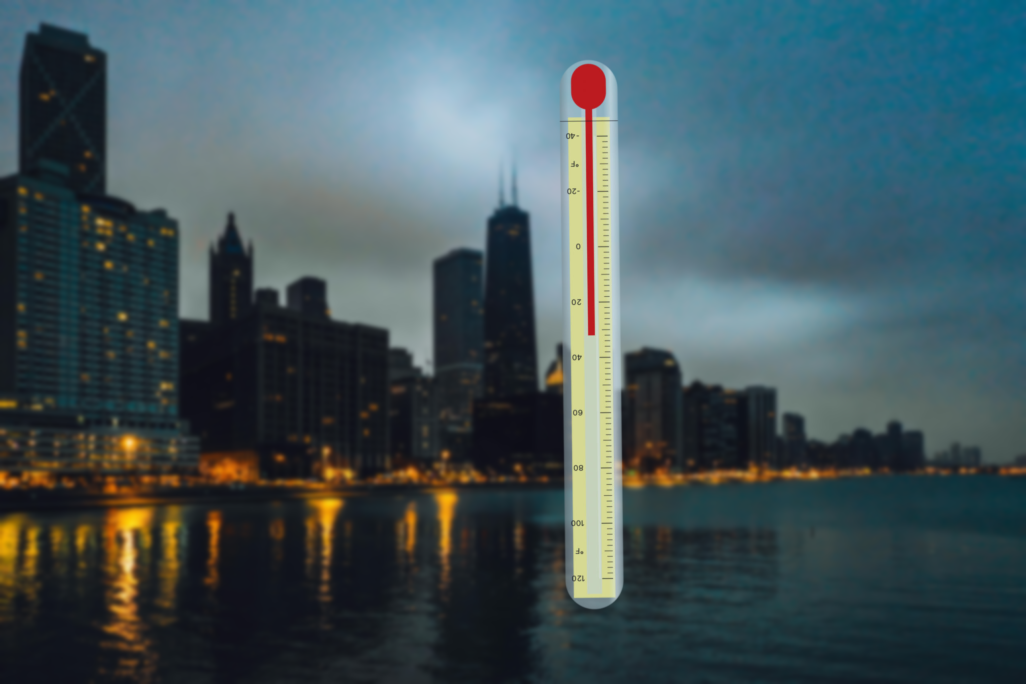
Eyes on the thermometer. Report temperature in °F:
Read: 32 °F
